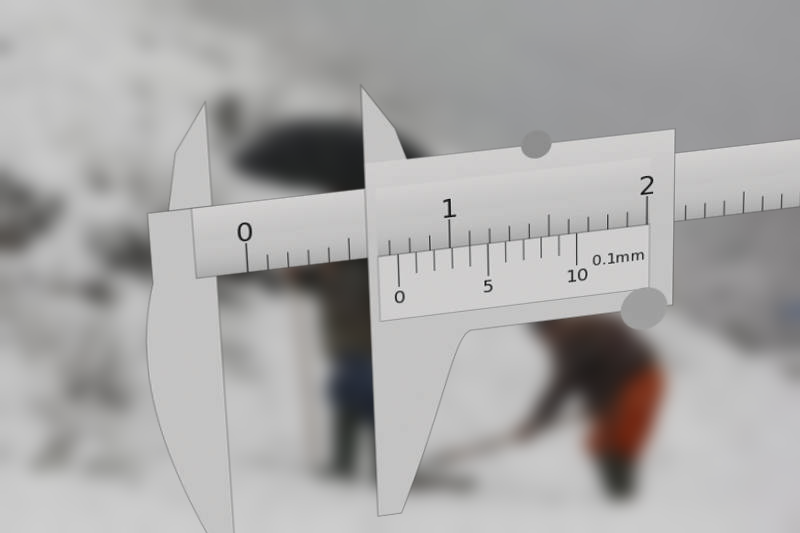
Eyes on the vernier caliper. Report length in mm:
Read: 7.4 mm
